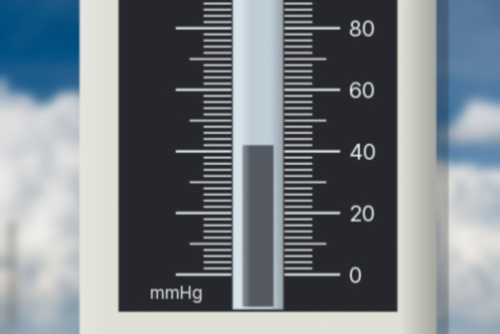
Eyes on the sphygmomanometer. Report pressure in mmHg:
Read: 42 mmHg
